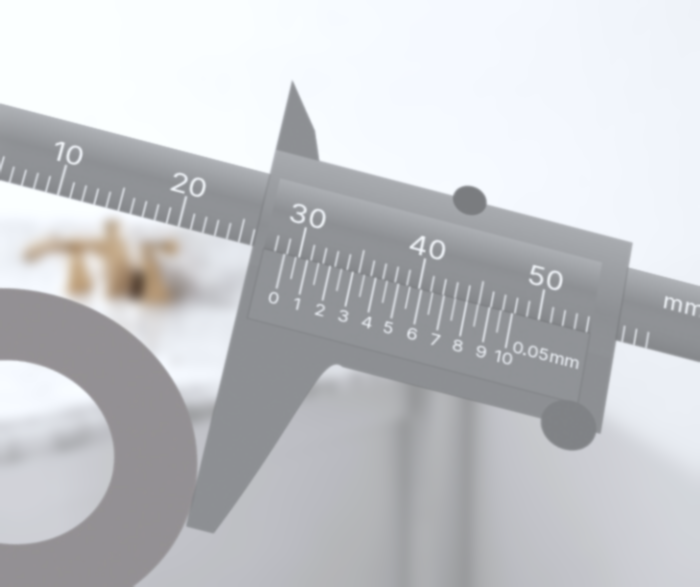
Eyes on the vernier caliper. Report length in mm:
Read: 28.8 mm
